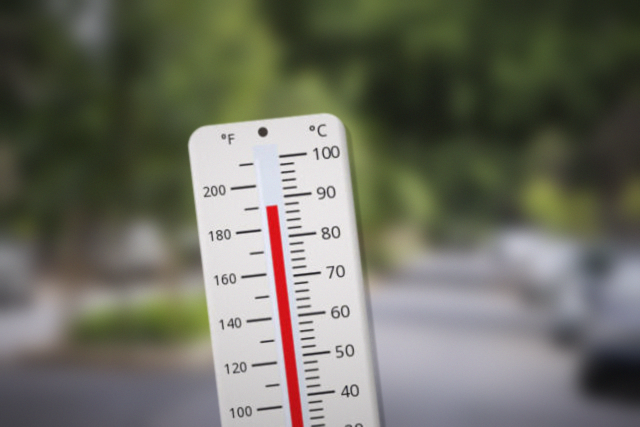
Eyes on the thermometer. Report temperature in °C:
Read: 88 °C
